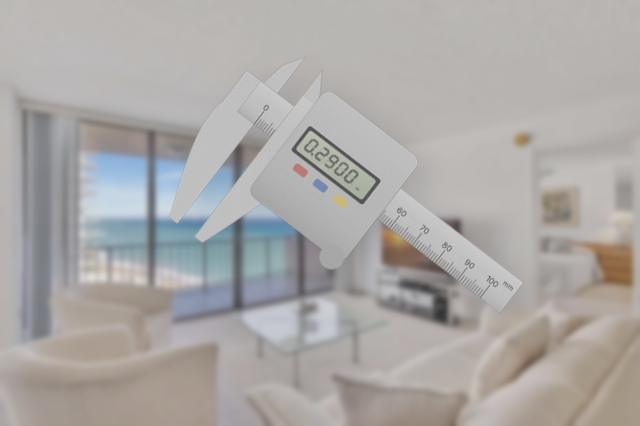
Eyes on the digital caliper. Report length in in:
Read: 0.2900 in
